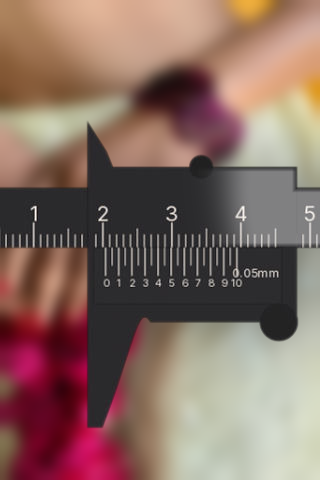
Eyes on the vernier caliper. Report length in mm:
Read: 20.4 mm
